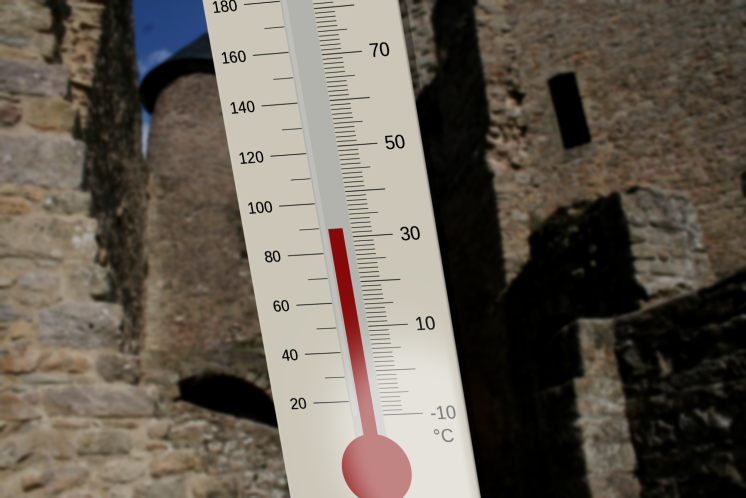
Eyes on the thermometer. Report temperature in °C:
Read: 32 °C
